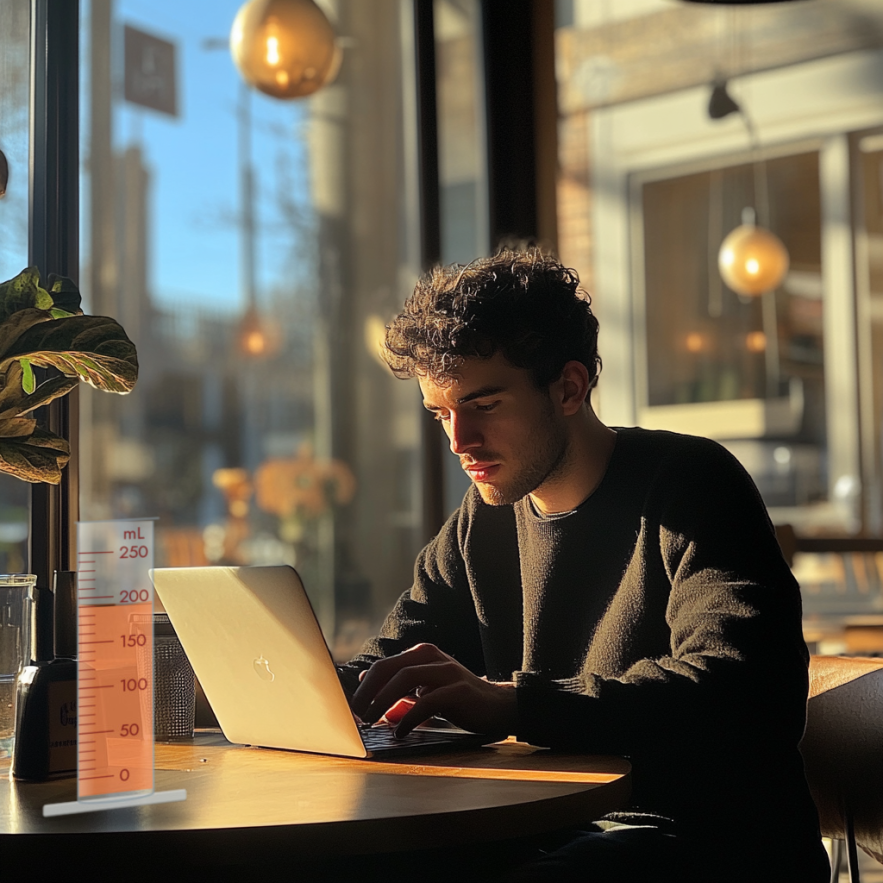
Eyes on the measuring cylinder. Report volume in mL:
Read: 190 mL
